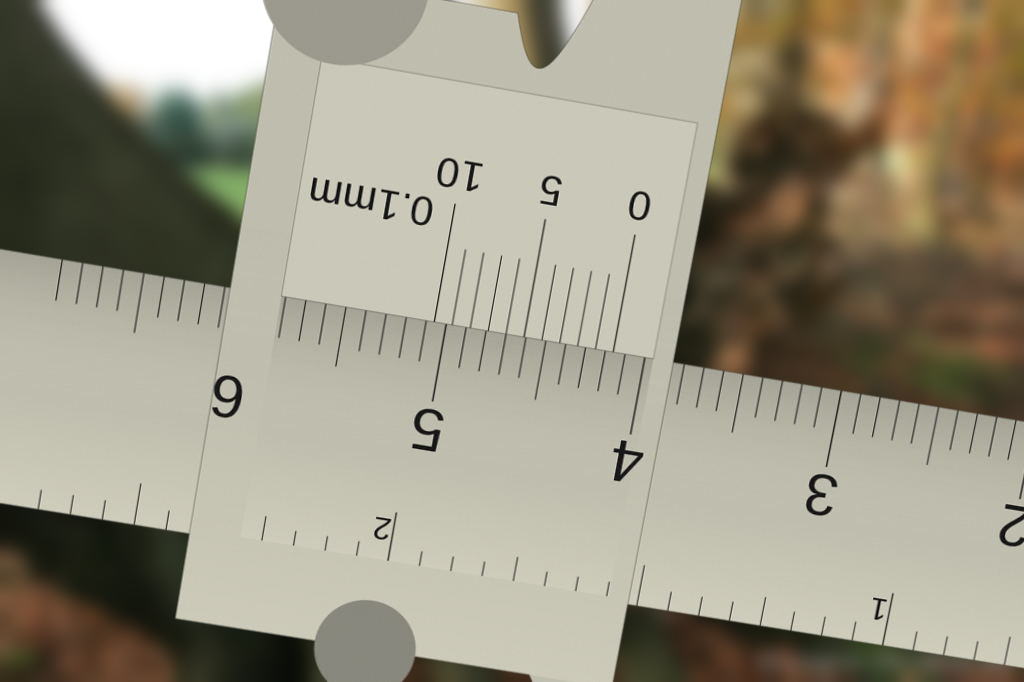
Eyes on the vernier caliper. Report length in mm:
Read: 41.6 mm
